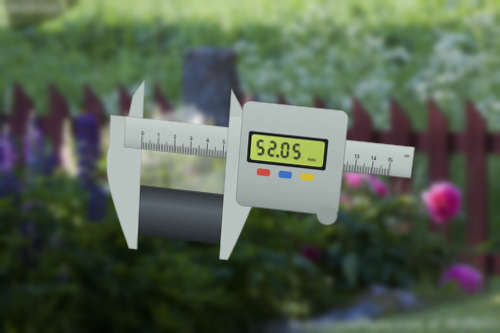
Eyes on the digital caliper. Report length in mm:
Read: 52.05 mm
